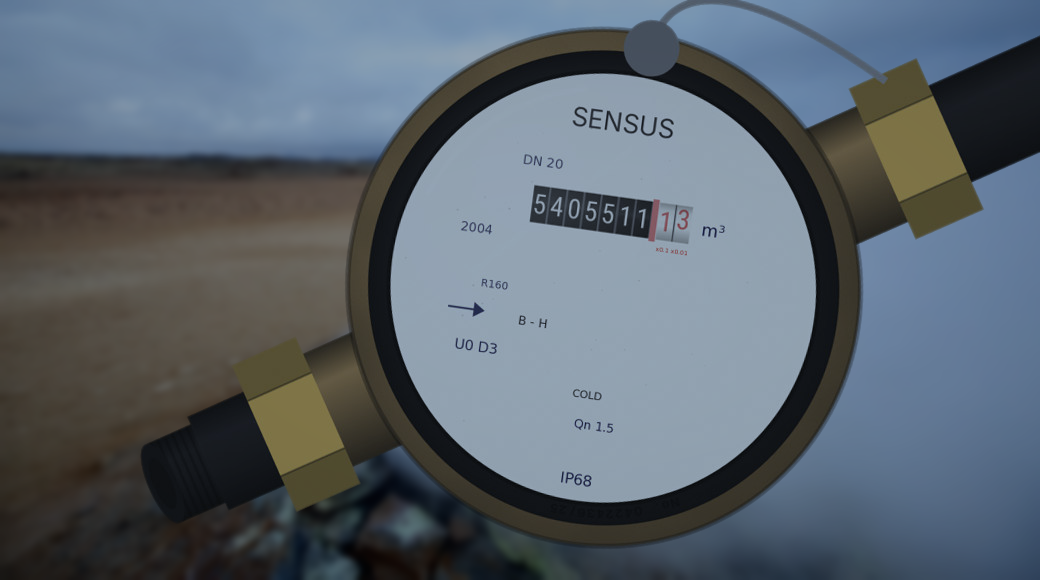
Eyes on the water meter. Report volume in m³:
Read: 5405511.13 m³
